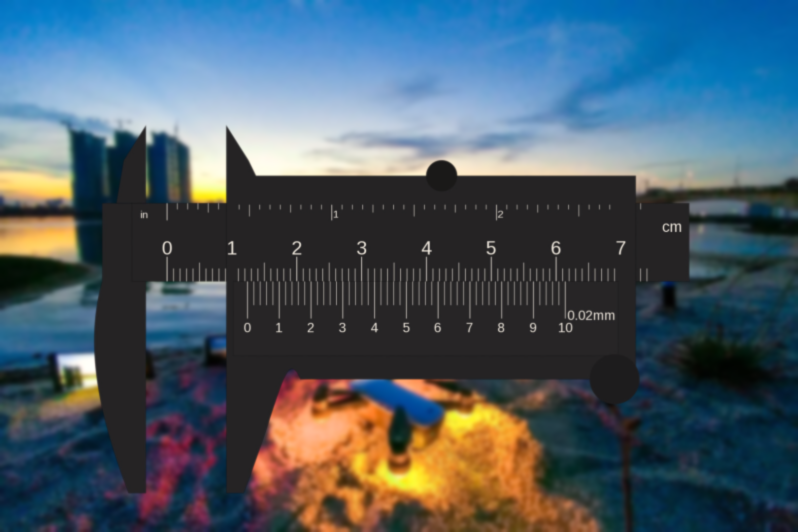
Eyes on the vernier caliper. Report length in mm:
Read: 12.4 mm
